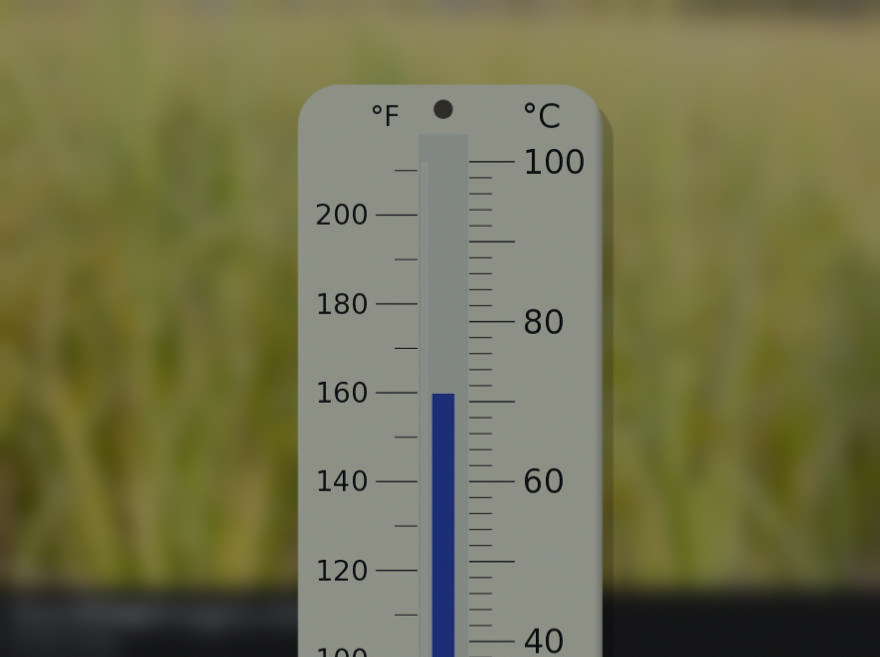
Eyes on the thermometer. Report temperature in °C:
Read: 71 °C
